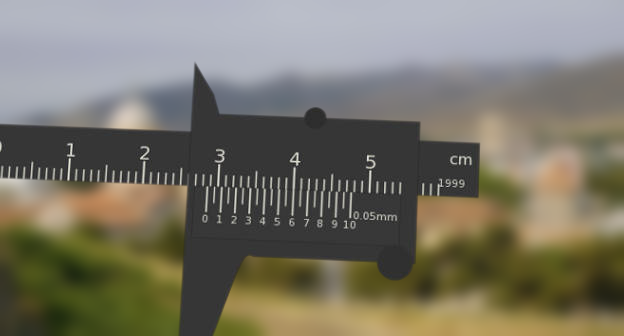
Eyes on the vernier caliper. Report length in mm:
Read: 28.6 mm
